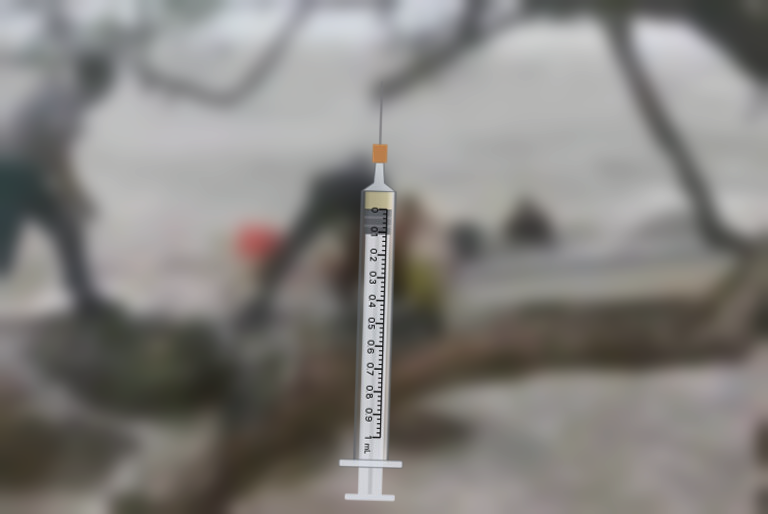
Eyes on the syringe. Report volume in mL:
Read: 0 mL
